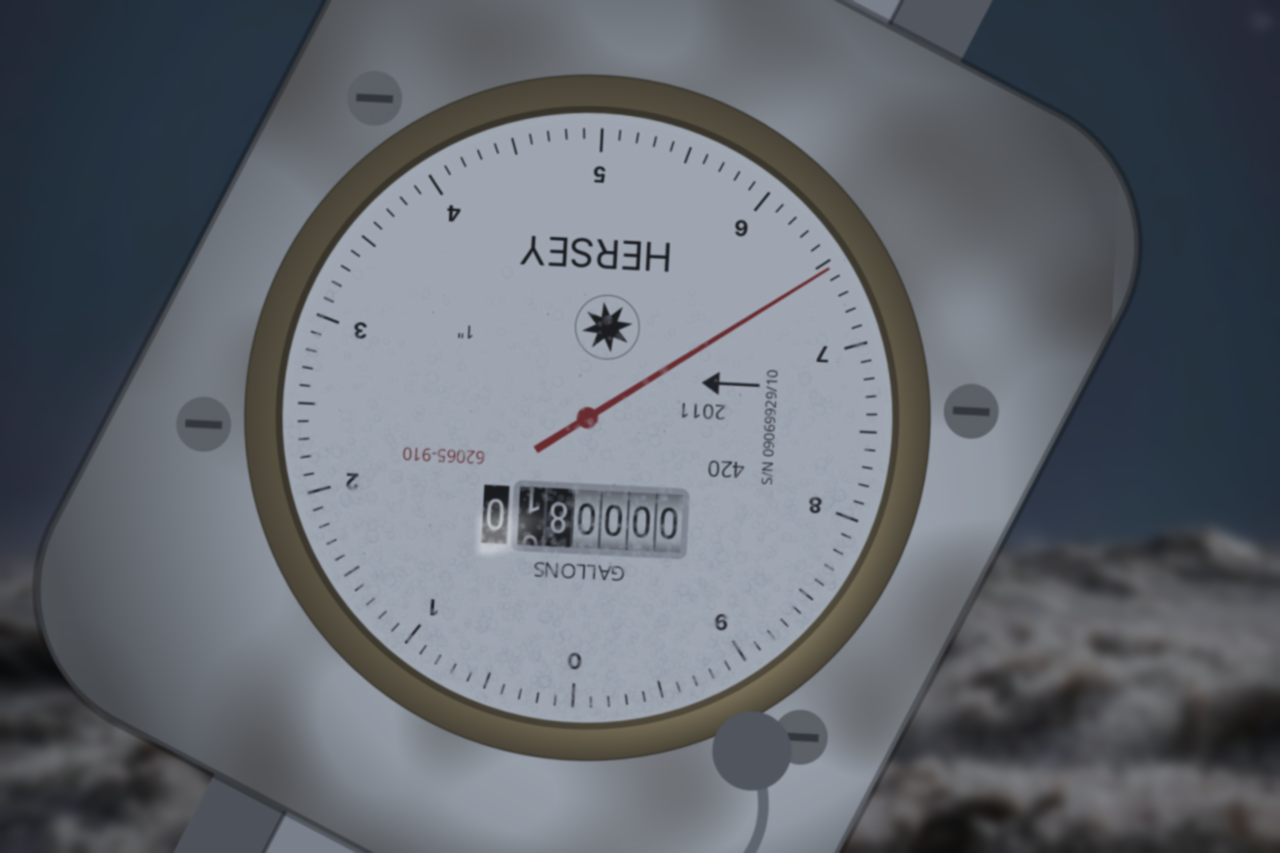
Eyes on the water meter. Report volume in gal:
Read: 806.5 gal
